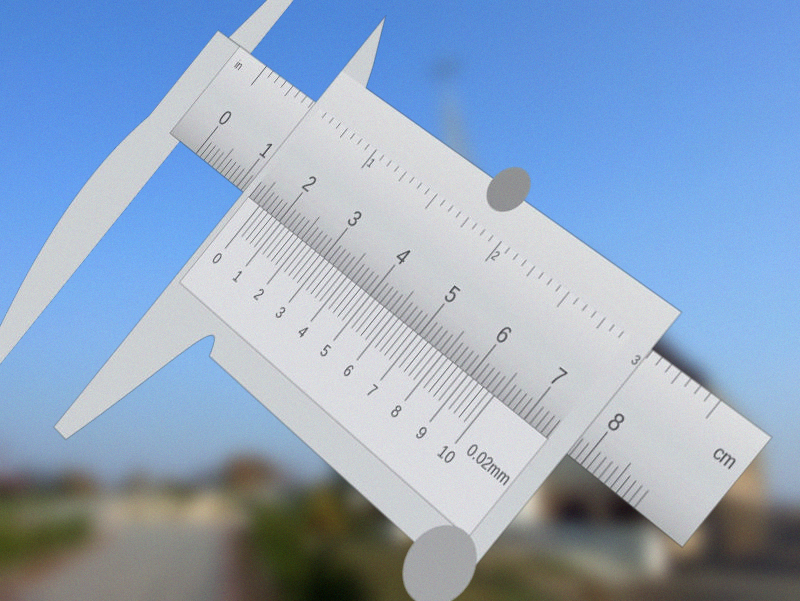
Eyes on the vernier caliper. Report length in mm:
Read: 15.5 mm
